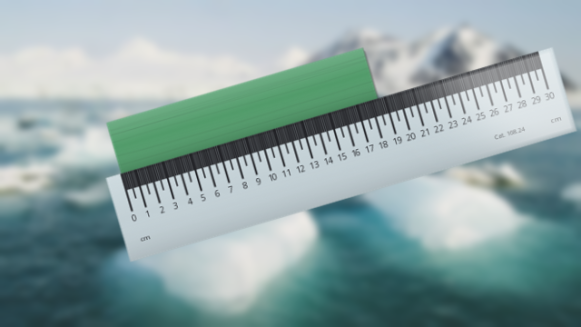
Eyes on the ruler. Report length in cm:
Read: 18.5 cm
